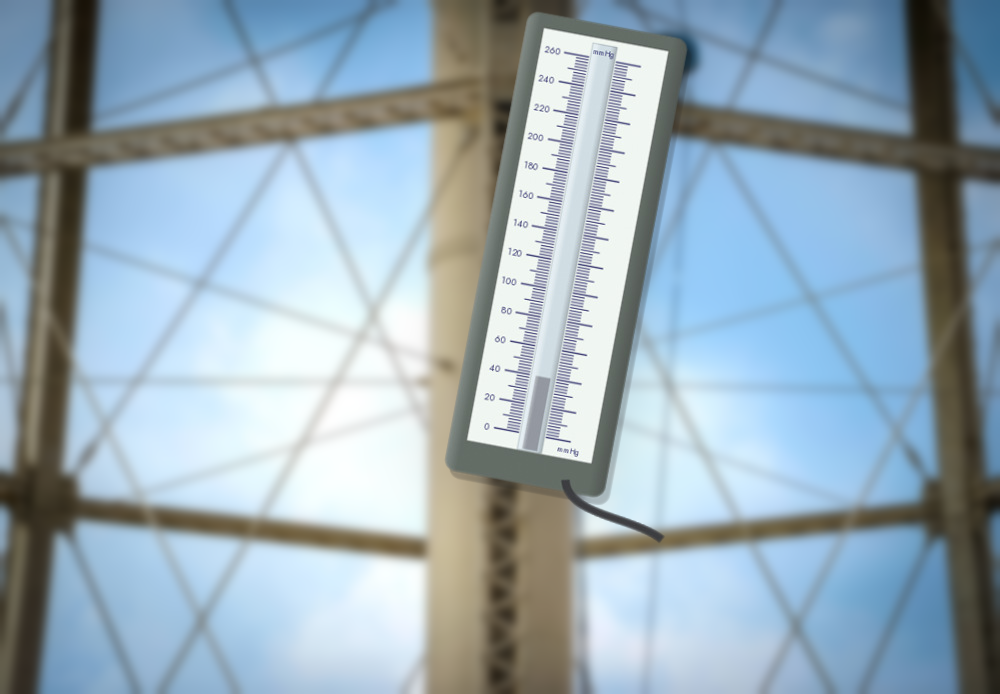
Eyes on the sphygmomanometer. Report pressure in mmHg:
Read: 40 mmHg
